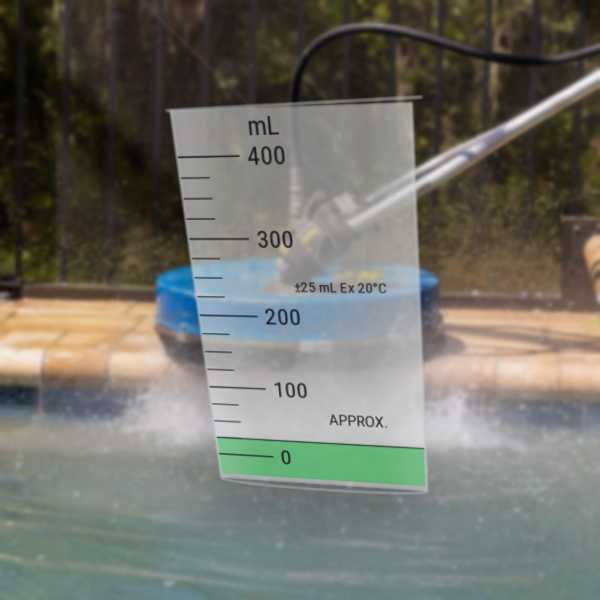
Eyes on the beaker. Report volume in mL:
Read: 25 mL
